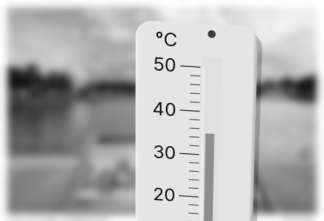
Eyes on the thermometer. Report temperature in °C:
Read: 35 °C
